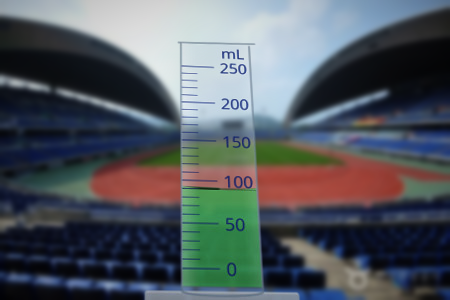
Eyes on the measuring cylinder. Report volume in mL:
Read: 90 mL
